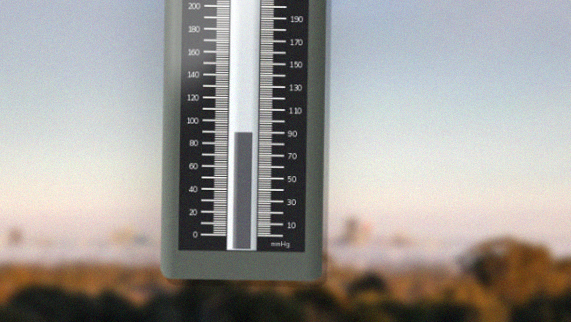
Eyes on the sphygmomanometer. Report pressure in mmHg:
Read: 90 mmHg
